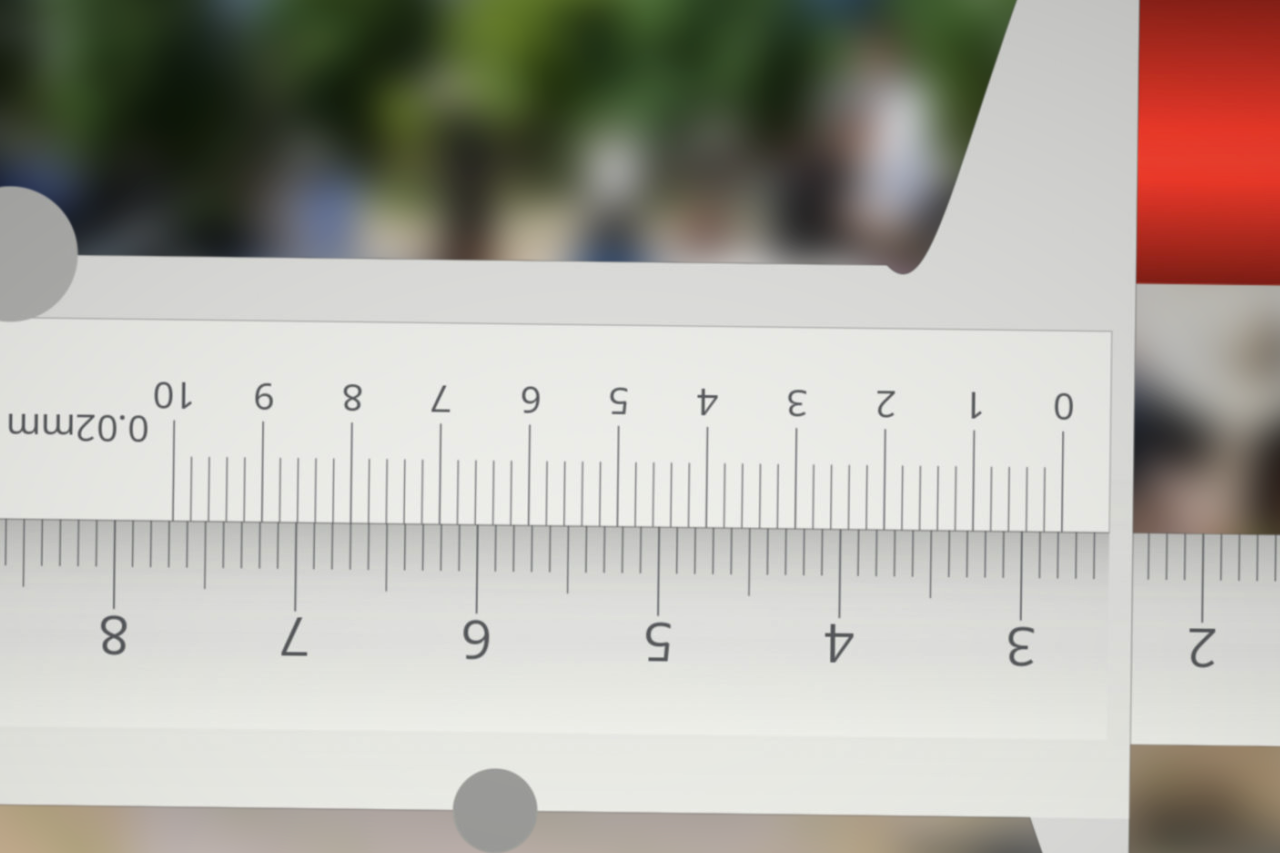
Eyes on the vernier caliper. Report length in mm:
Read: 27.8 mm
